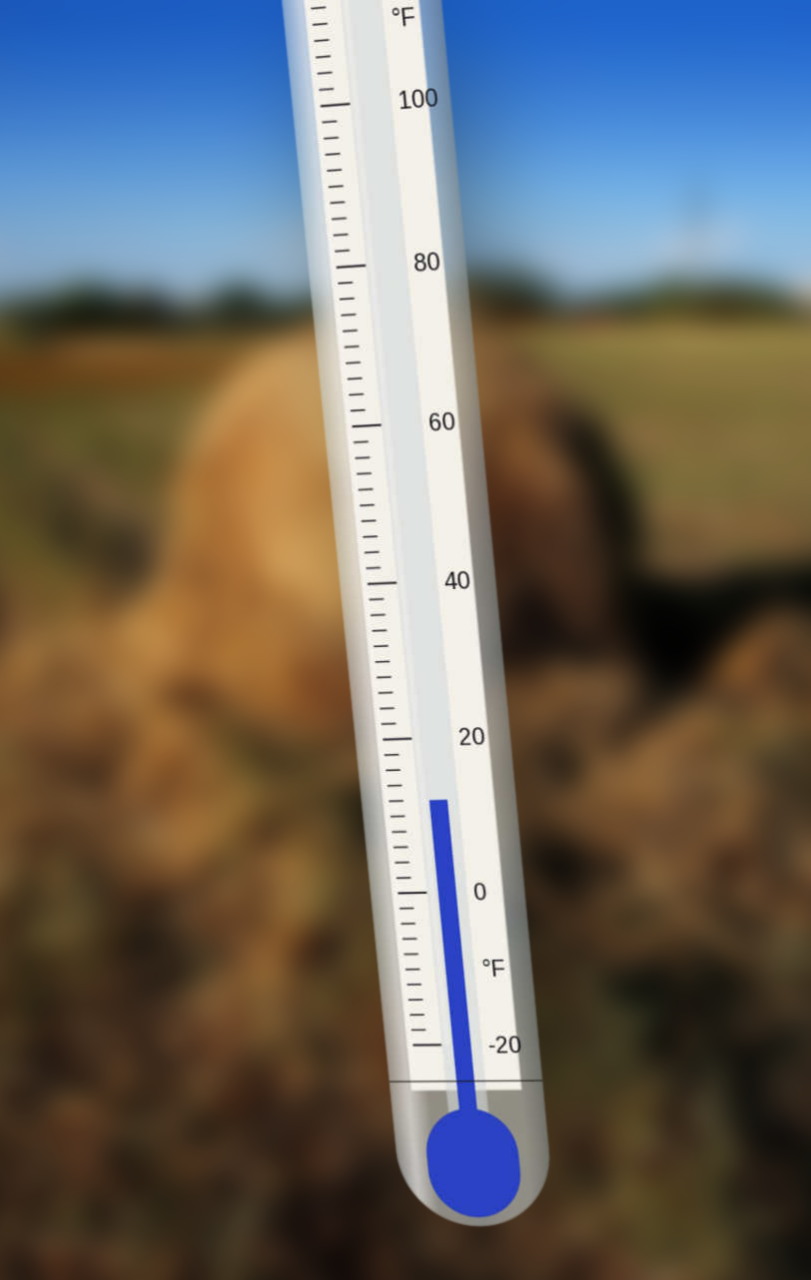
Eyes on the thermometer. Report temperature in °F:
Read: 12 °F
